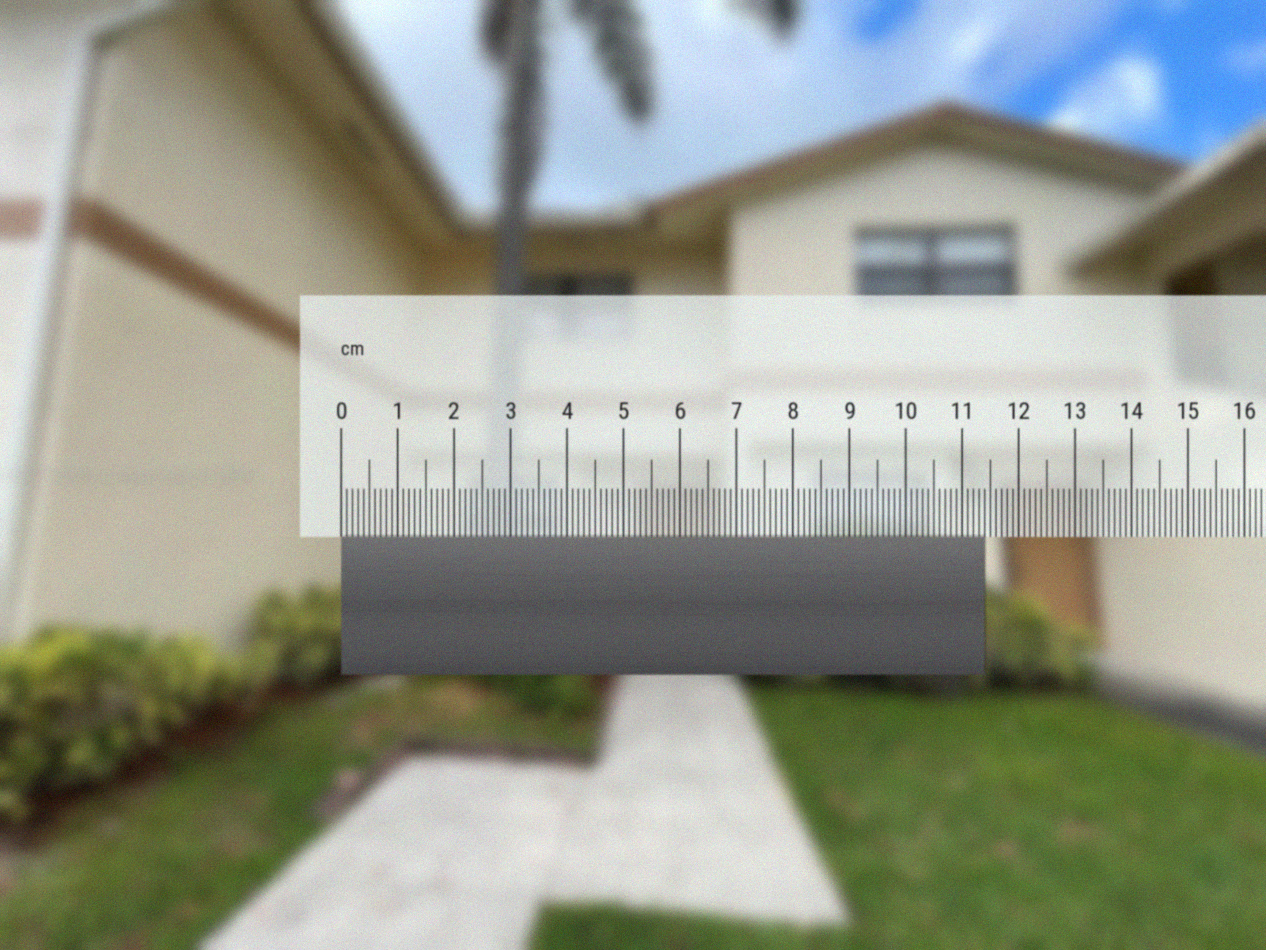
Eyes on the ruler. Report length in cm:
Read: 11.4 cm
